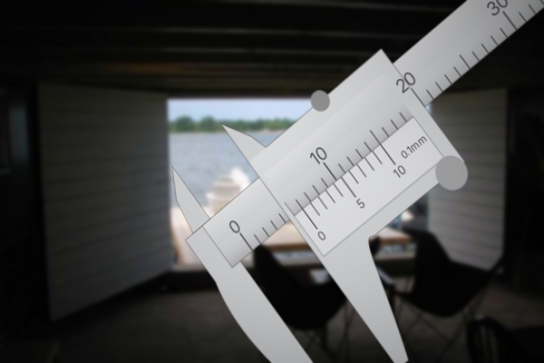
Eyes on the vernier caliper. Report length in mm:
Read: 6.0 mm
